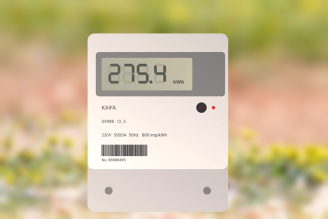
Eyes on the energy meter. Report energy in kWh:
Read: 275.4 kWh
